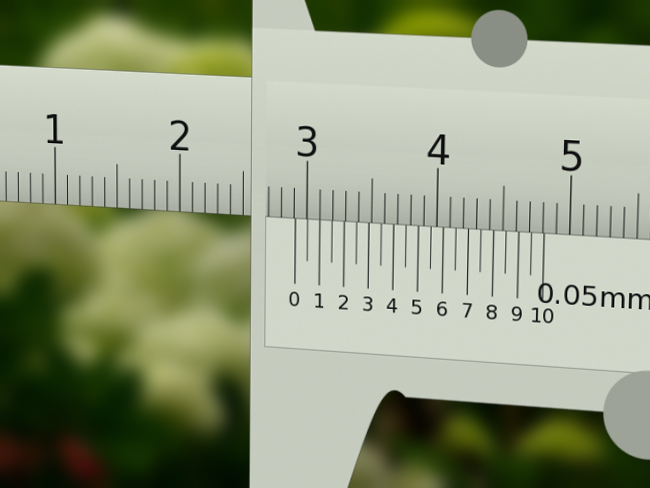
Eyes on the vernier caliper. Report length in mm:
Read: 29.1 mm
